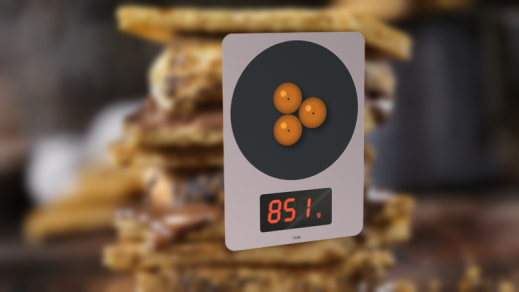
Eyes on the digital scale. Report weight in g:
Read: 851 g
